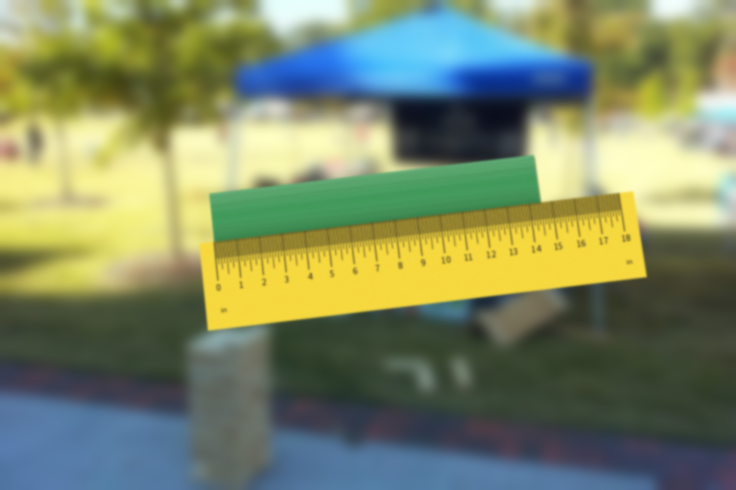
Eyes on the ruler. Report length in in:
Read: 14.5 in
